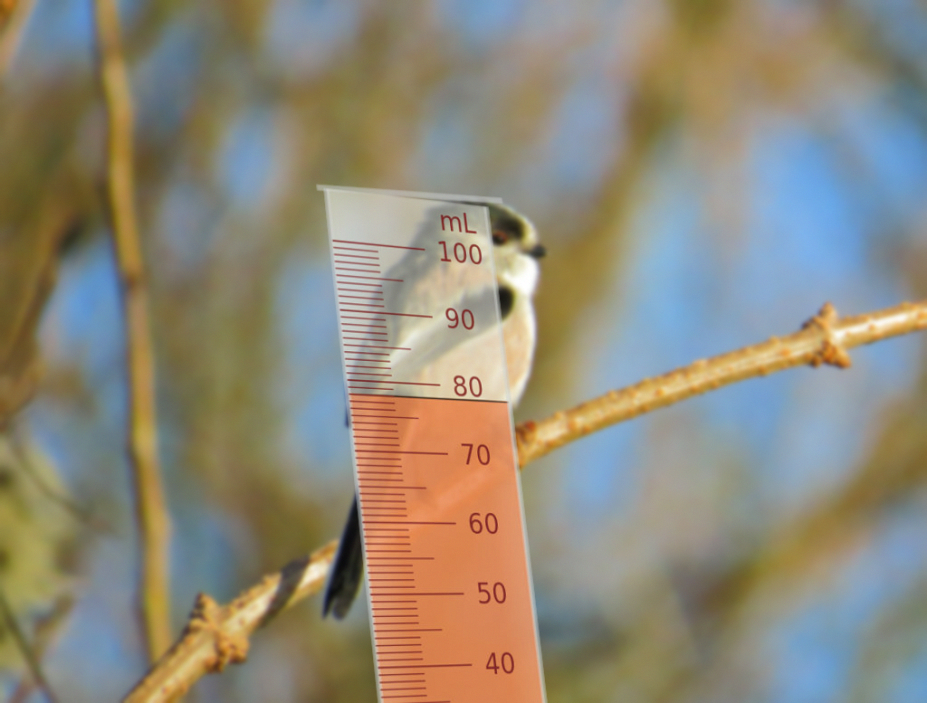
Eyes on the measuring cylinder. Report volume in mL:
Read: 78 mL
